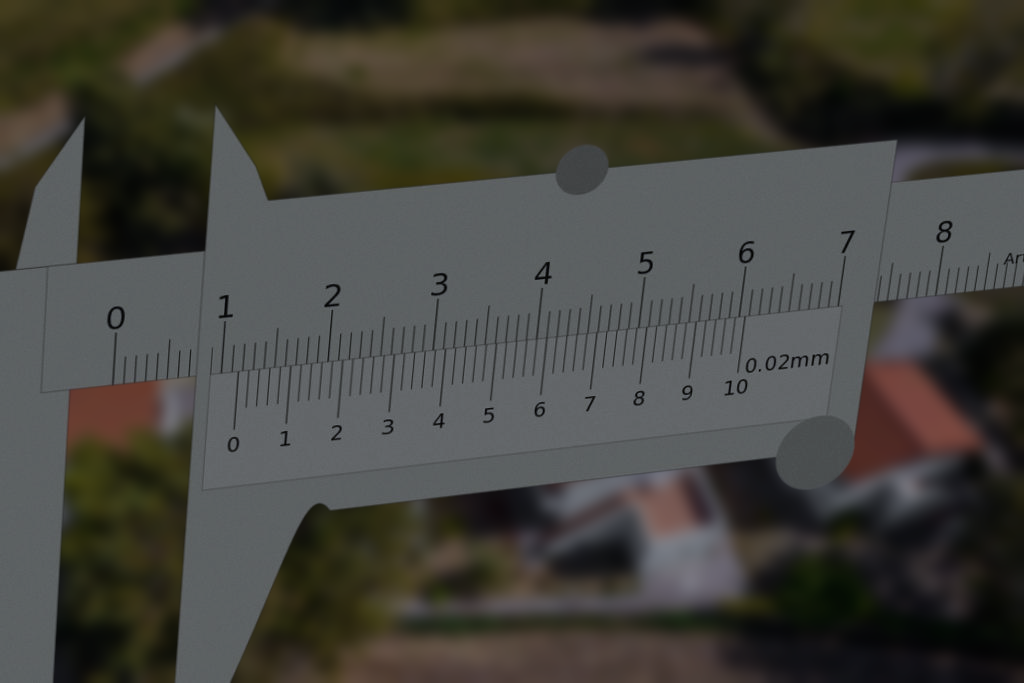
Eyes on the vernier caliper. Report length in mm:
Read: 11.6 mm
